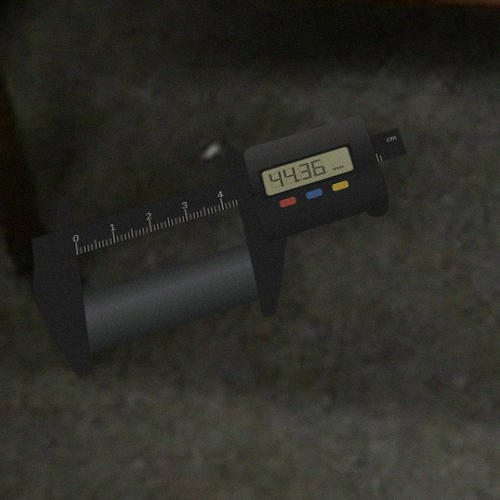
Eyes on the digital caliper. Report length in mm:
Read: 44.36 mm
